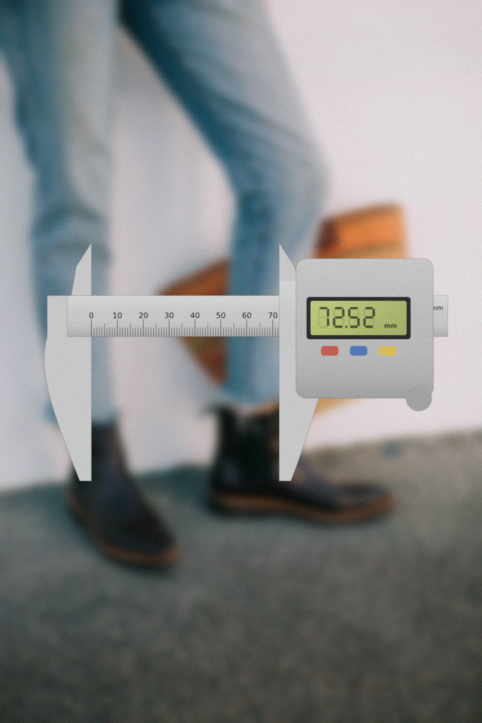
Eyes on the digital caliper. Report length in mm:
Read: 72.52 mm
